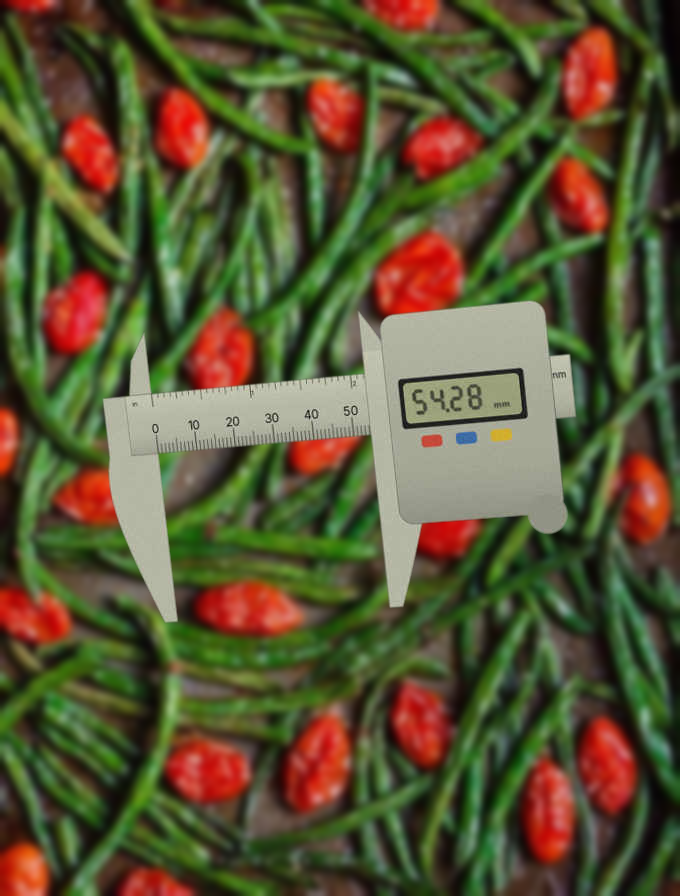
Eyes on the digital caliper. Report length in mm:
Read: 54.28 mm
